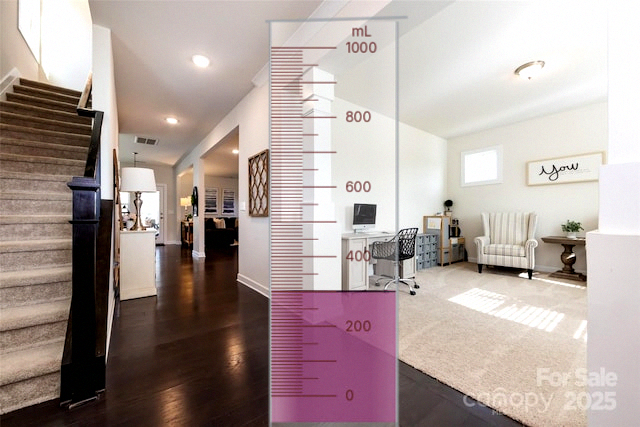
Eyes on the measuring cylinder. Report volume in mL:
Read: 300 mL
